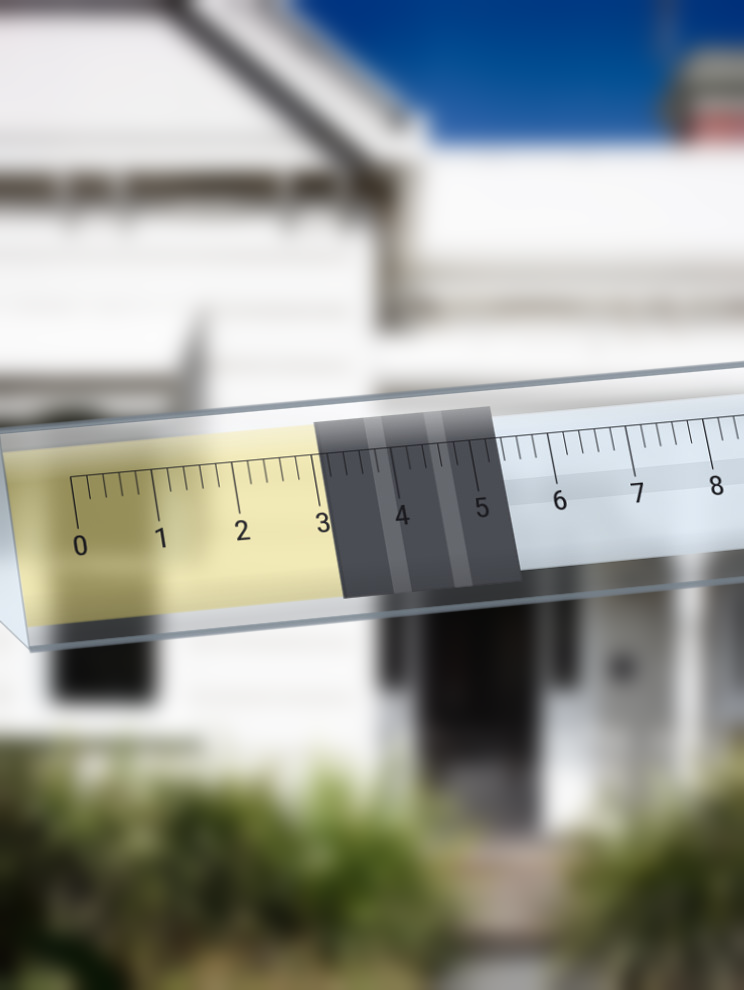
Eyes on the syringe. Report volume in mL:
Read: 3.1 mL
